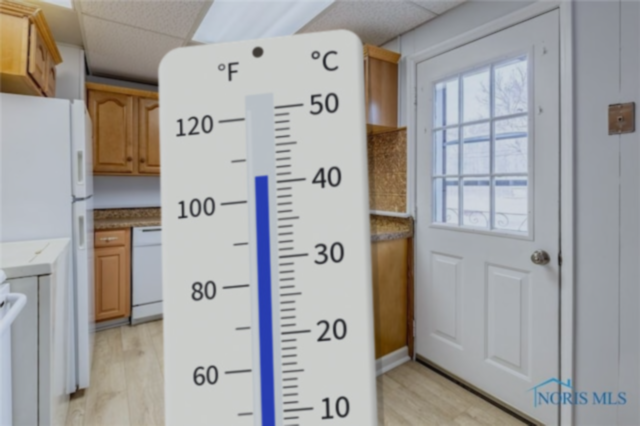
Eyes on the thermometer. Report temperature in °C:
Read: 41 °C
